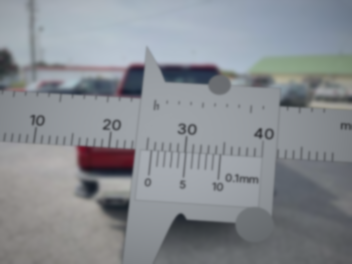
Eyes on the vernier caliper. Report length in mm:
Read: 25.6 mm
